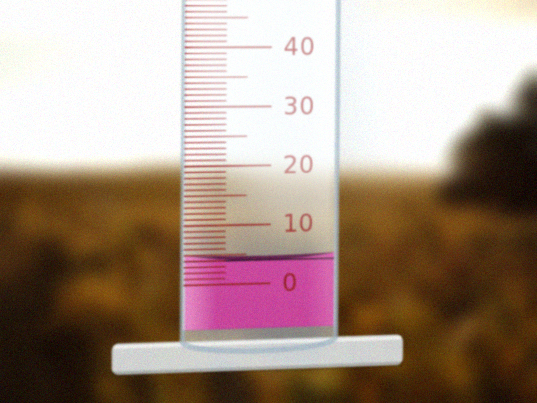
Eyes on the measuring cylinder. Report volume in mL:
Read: 4 mL
